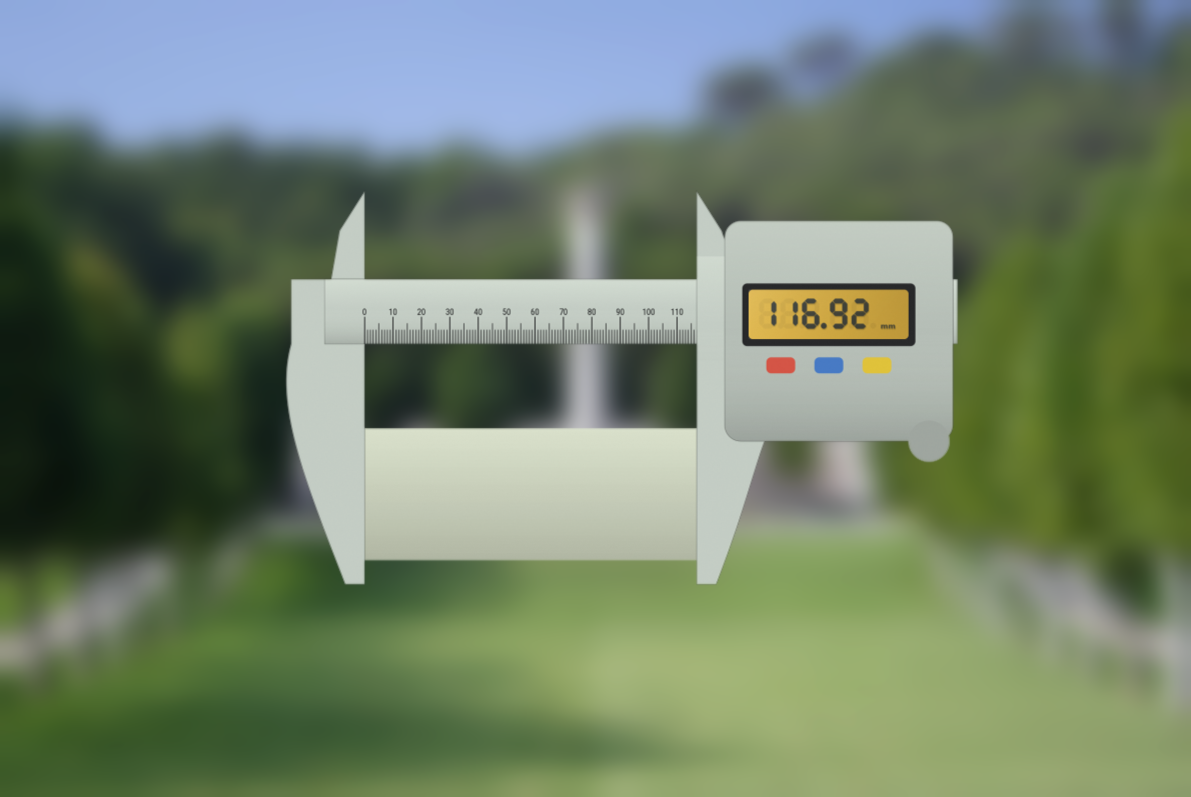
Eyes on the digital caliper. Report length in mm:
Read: 116.92 mm
